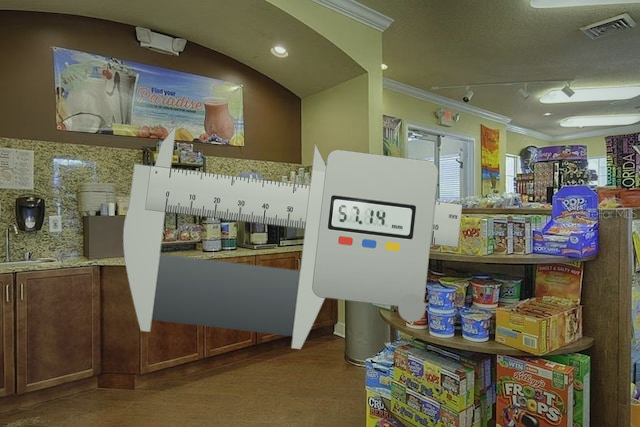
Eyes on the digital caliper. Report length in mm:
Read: 57.14 mm
